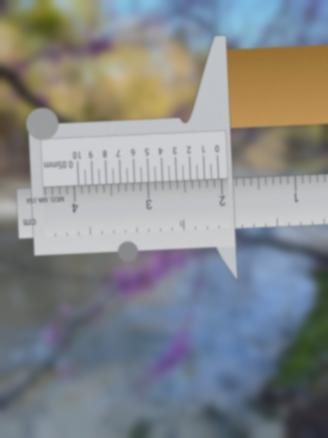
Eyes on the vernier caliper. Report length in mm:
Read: 20.4 mm
